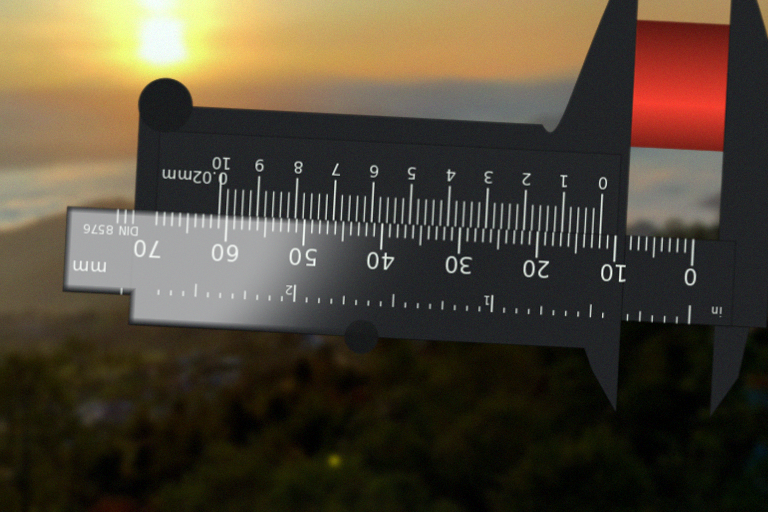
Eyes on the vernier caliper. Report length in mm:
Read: 12.0 mm
